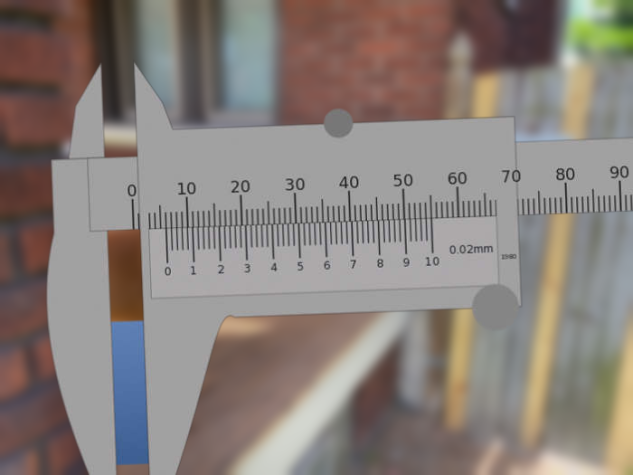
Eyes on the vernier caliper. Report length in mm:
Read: 6.0 mm
